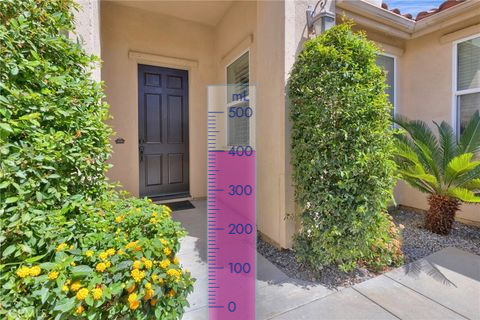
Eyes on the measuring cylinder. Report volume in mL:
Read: 400 mL
